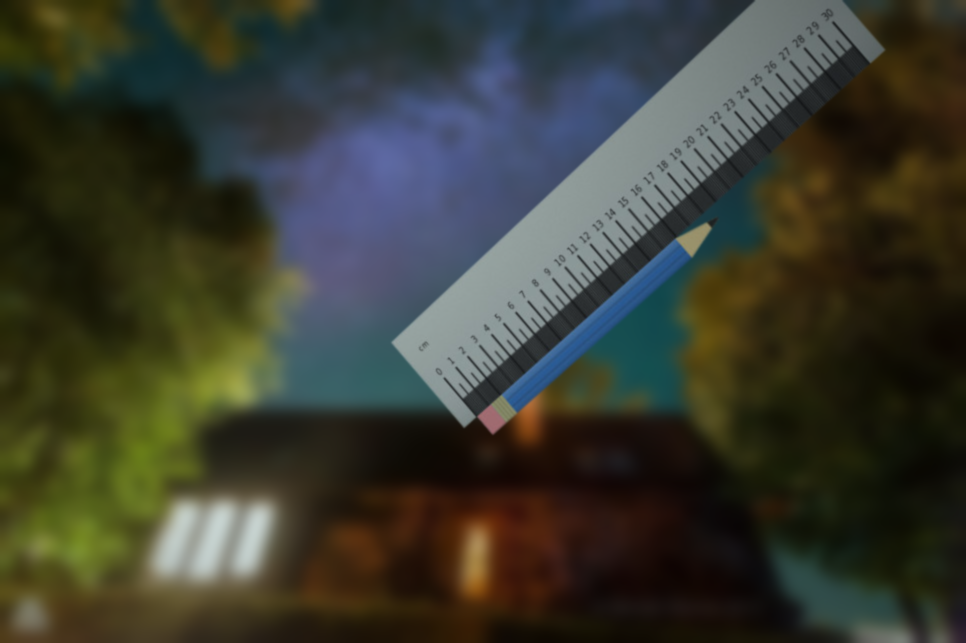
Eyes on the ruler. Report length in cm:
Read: 18.5 cm
